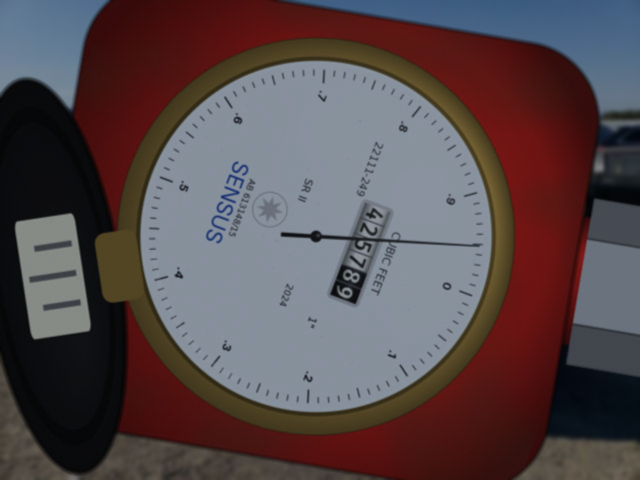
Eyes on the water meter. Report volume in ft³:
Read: 425788.95 ft³
